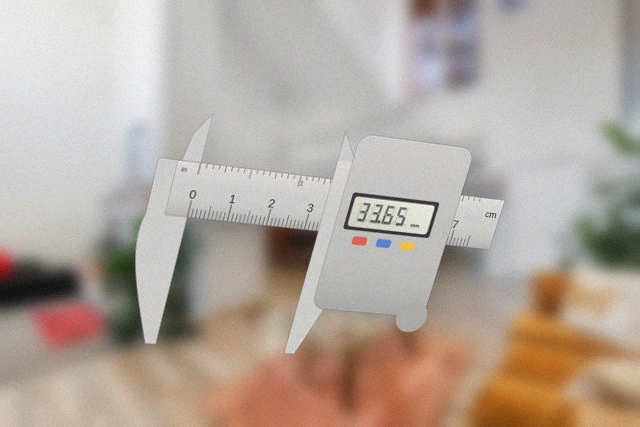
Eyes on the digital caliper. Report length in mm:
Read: 33.65 mm
